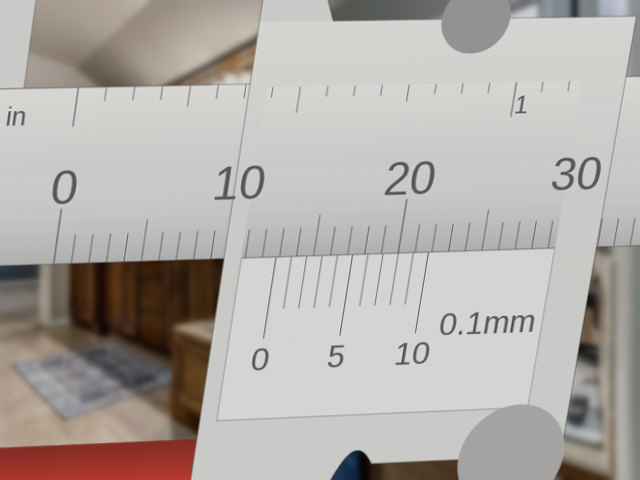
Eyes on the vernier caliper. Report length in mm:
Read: 12.8 mm
